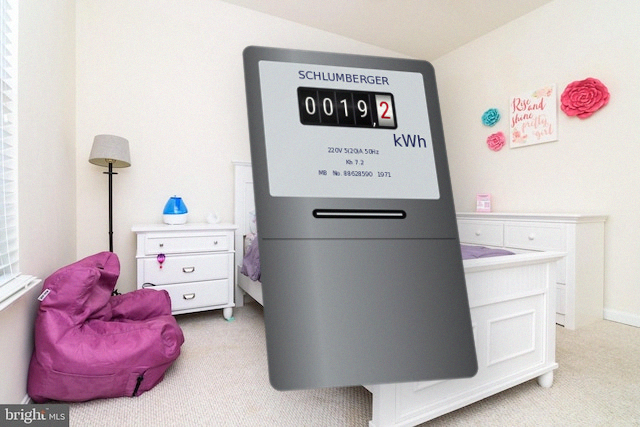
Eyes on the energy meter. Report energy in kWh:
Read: 19.2 kWh
